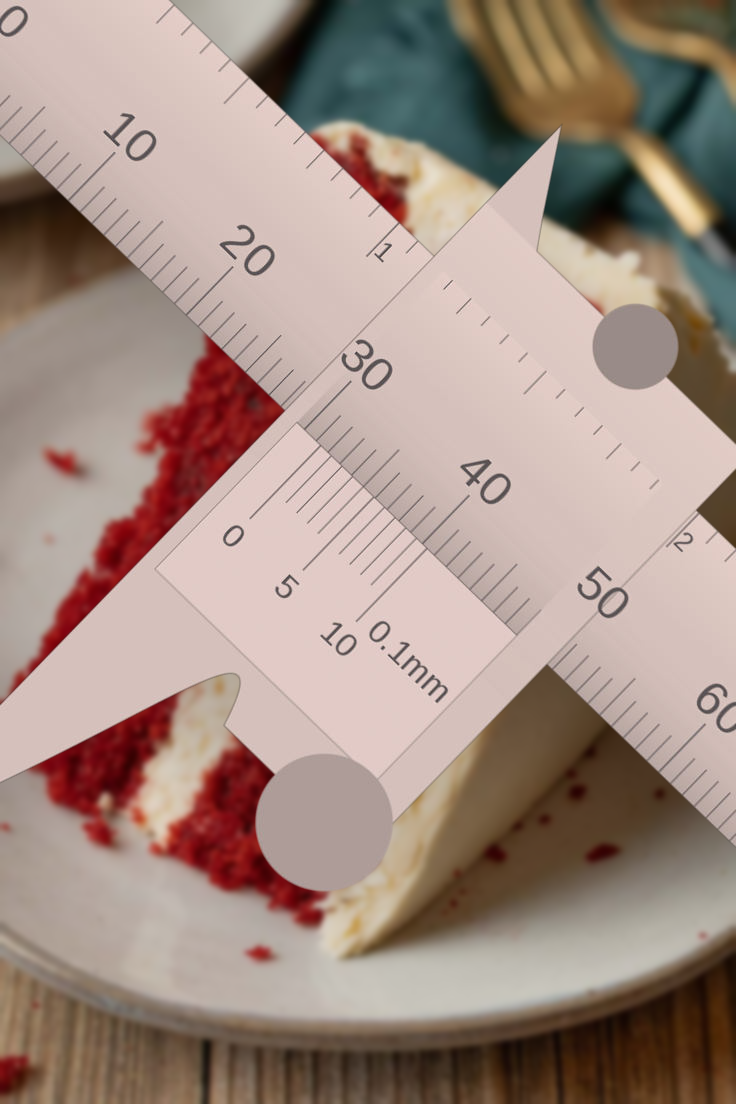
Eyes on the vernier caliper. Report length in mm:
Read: 31.4 mm
